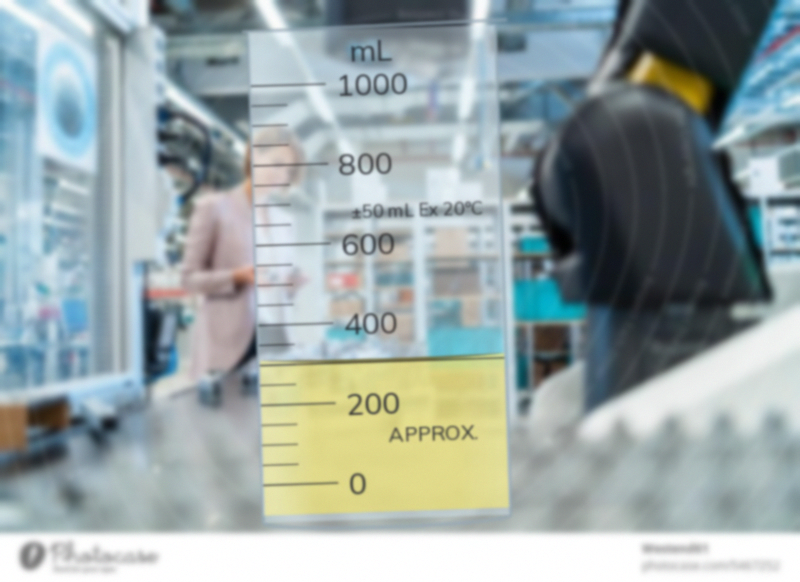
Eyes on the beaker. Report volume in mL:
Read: 300 mL
